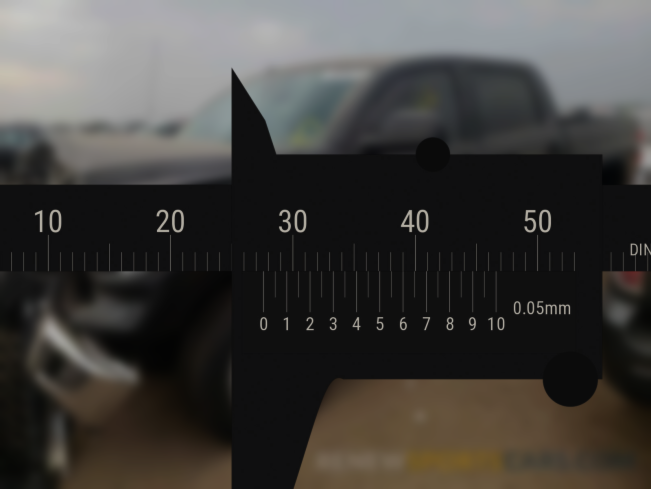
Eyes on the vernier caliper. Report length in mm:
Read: 27.6 mm
